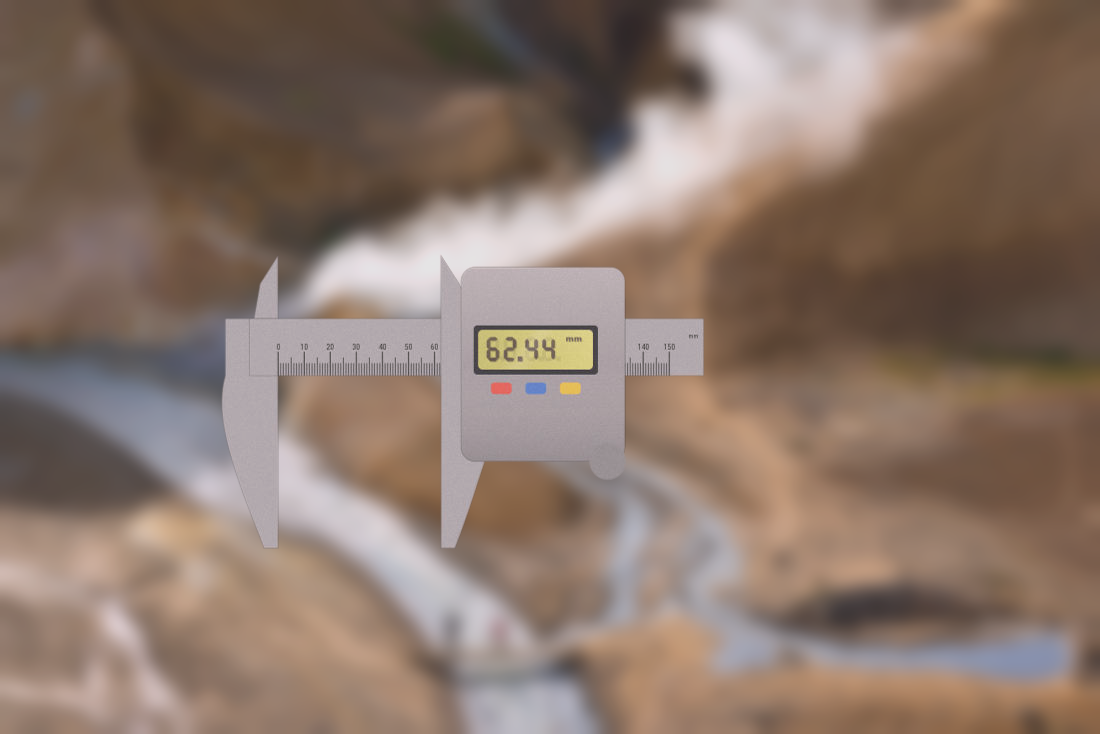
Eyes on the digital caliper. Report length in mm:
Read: 62.44 mm
